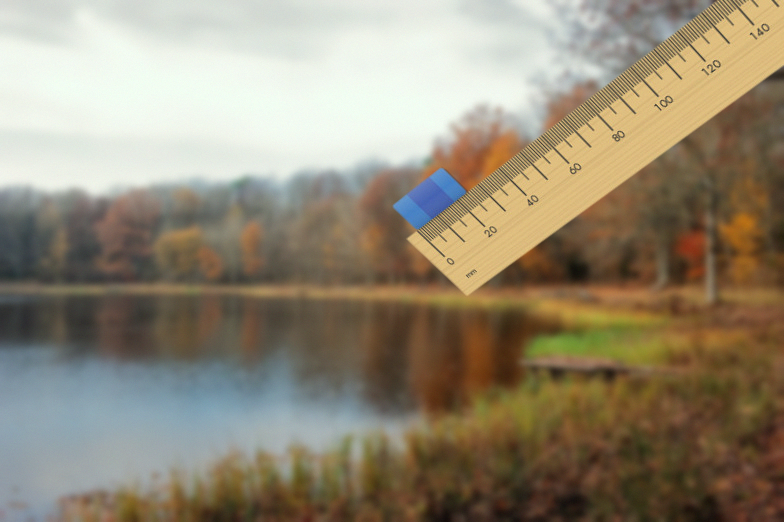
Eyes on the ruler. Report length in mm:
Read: 25 mm
